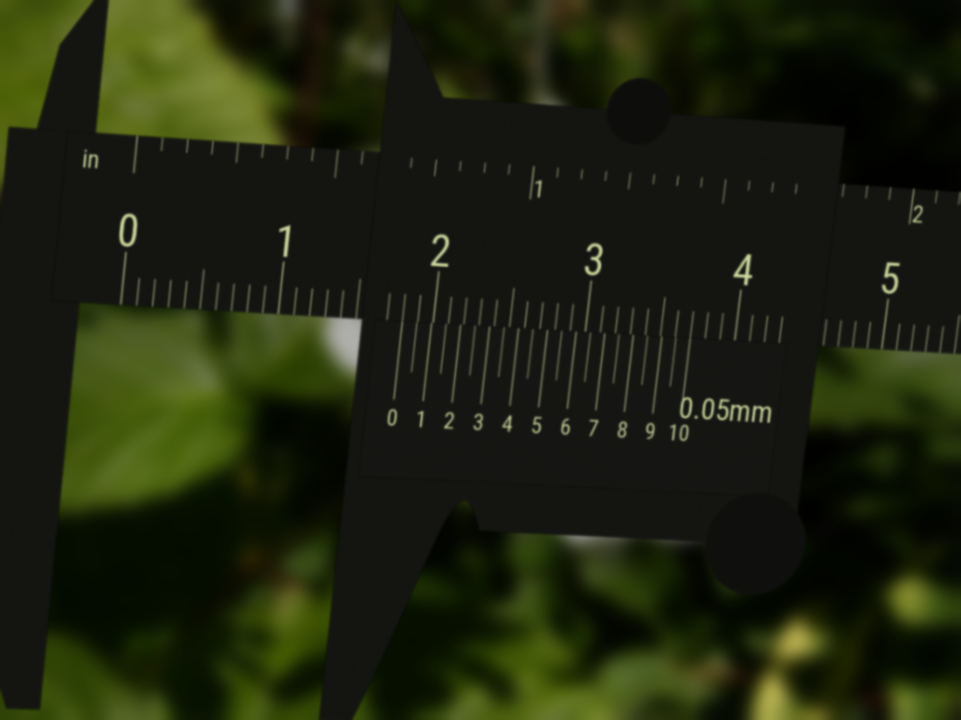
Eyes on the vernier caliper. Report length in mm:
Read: 18.0 mm
